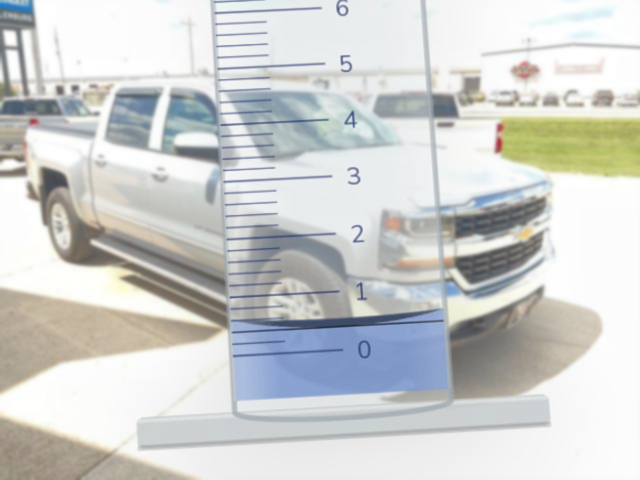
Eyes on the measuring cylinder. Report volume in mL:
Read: 0.4 mL
